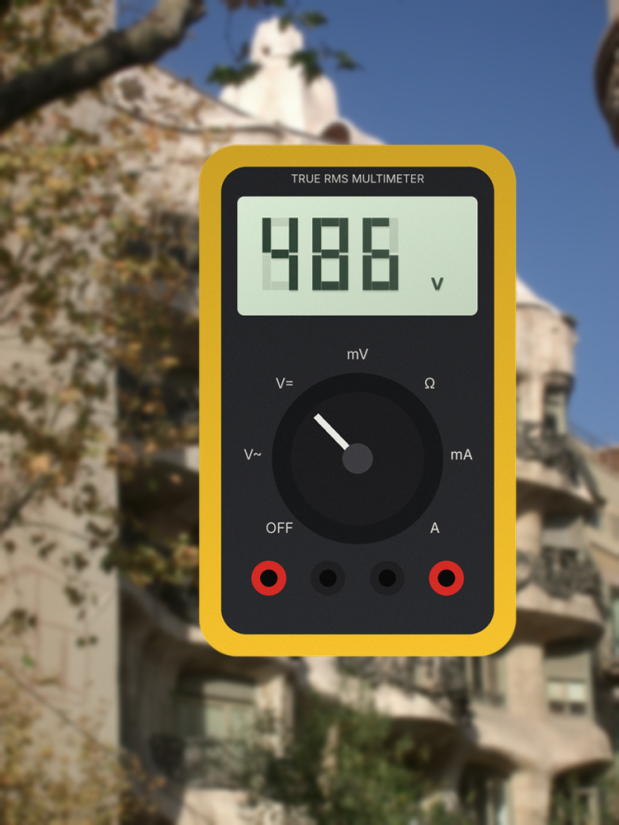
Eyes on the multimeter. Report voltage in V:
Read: 486 V
